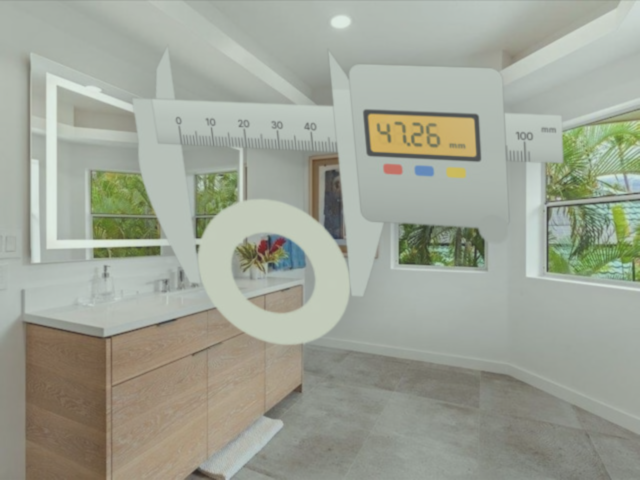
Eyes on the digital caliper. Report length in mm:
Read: 47.26 mm
